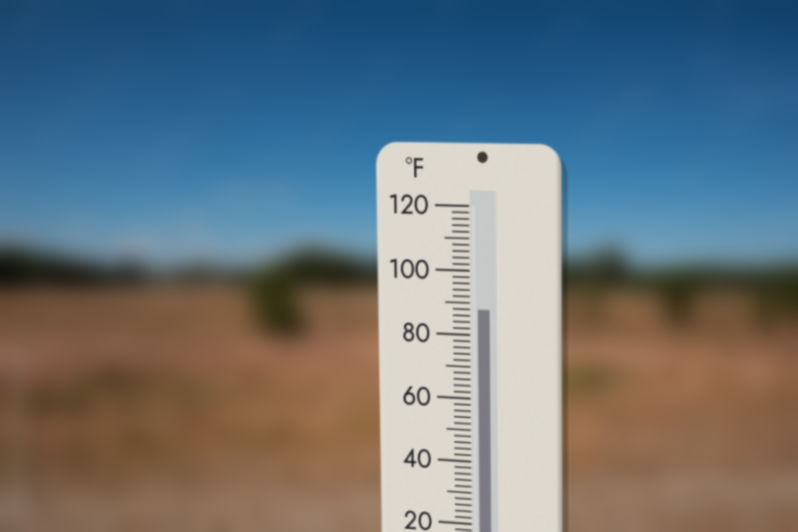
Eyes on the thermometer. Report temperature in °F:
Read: 88 °F
